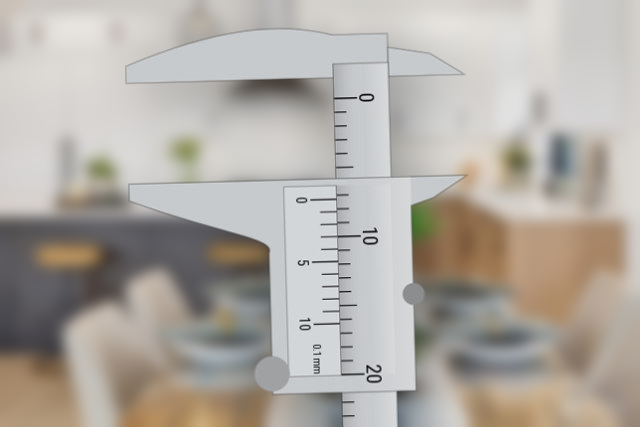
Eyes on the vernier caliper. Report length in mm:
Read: 7.3 mm
